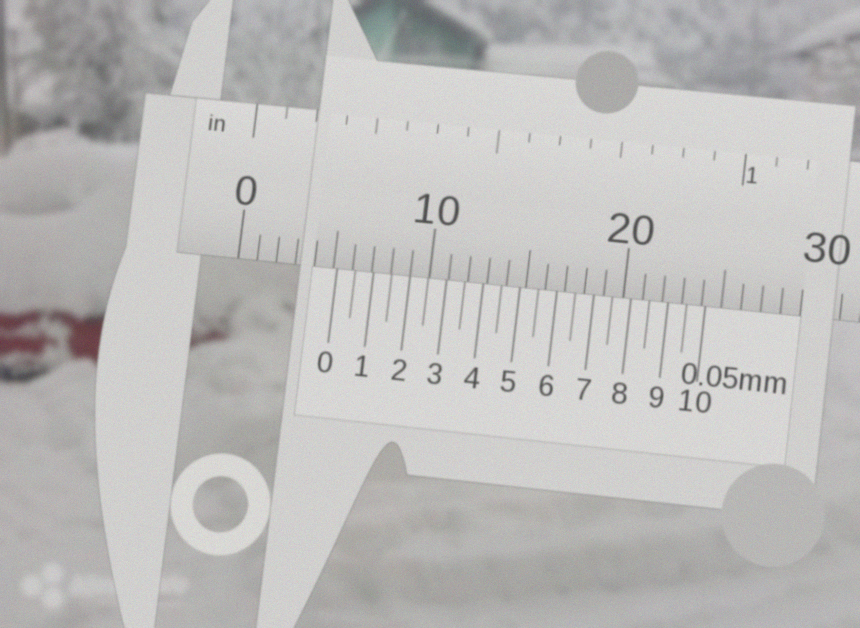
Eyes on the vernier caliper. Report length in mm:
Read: 5.2 mm
